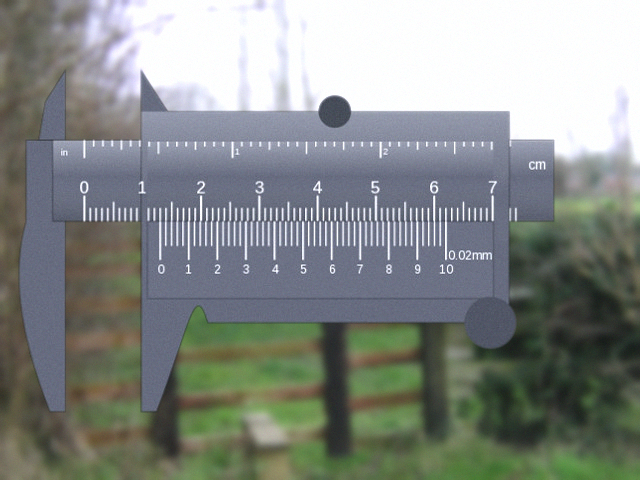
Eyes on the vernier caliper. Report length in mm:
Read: 13.0 mm
